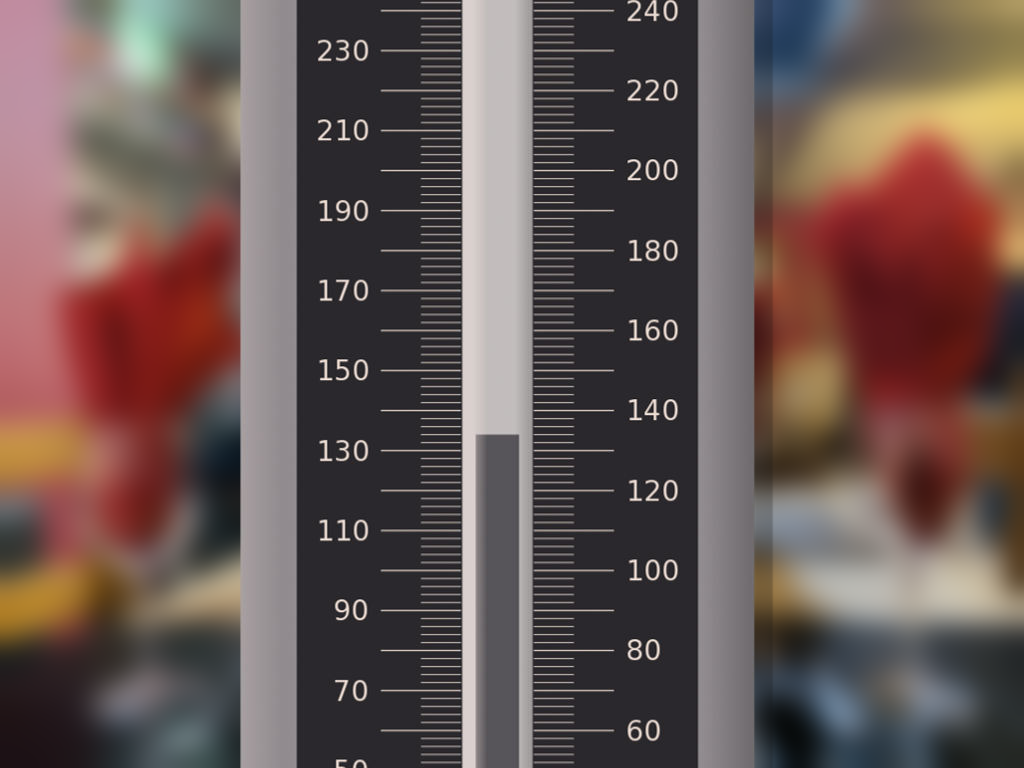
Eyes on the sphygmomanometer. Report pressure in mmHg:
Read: 134 mmHg
